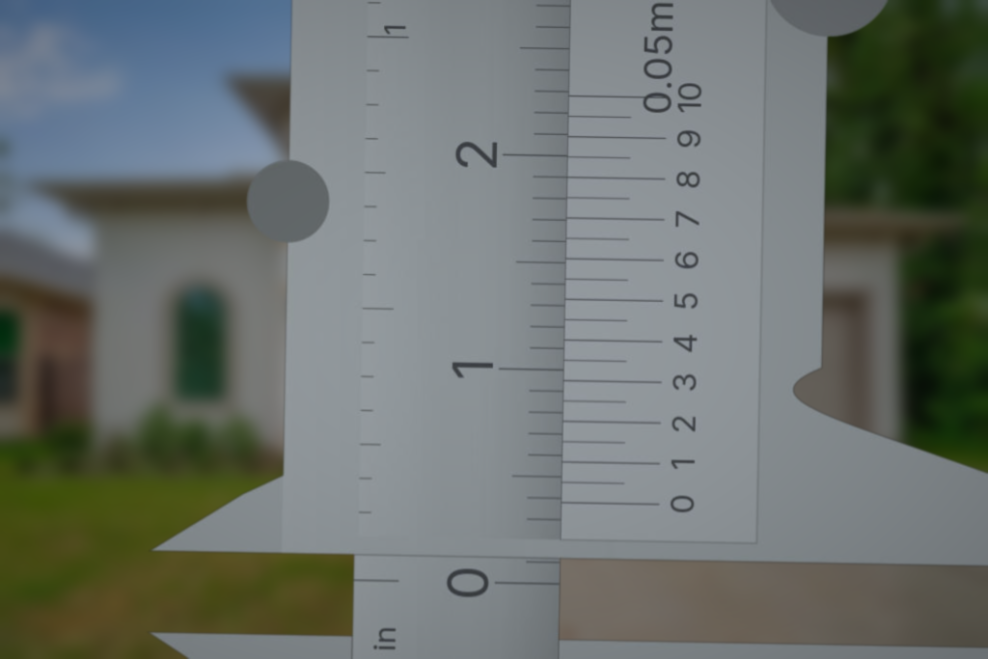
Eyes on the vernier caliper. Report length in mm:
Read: 3.8 mm
